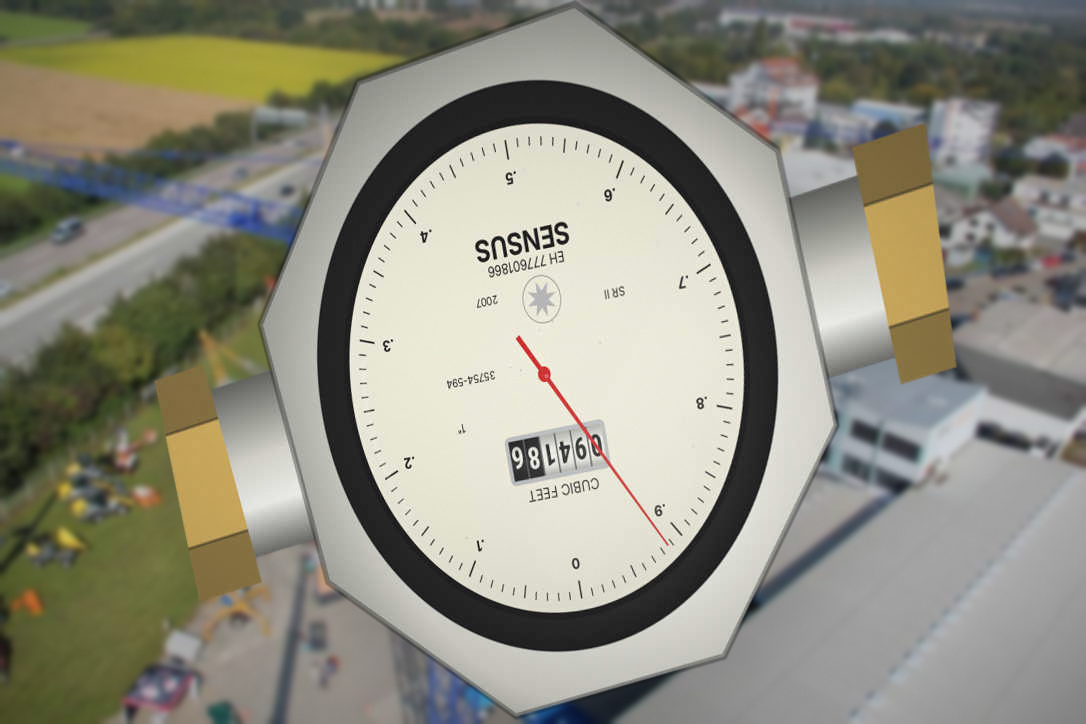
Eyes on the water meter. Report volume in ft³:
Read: 94185.91 ft³
